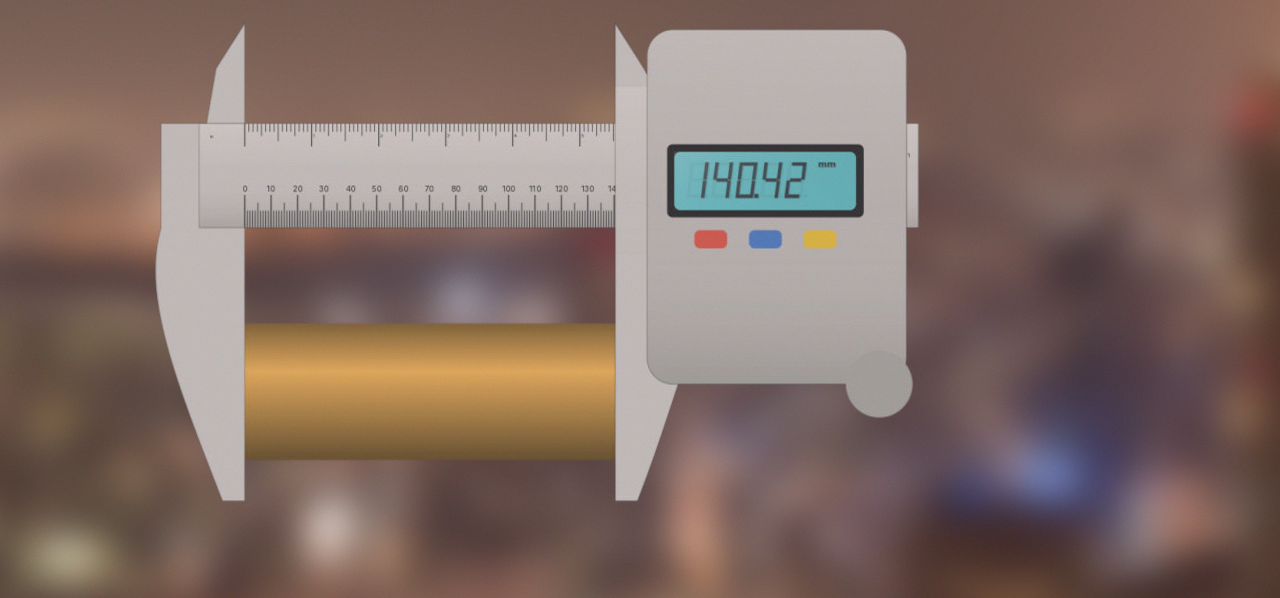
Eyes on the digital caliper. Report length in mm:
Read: 140.42 mm
